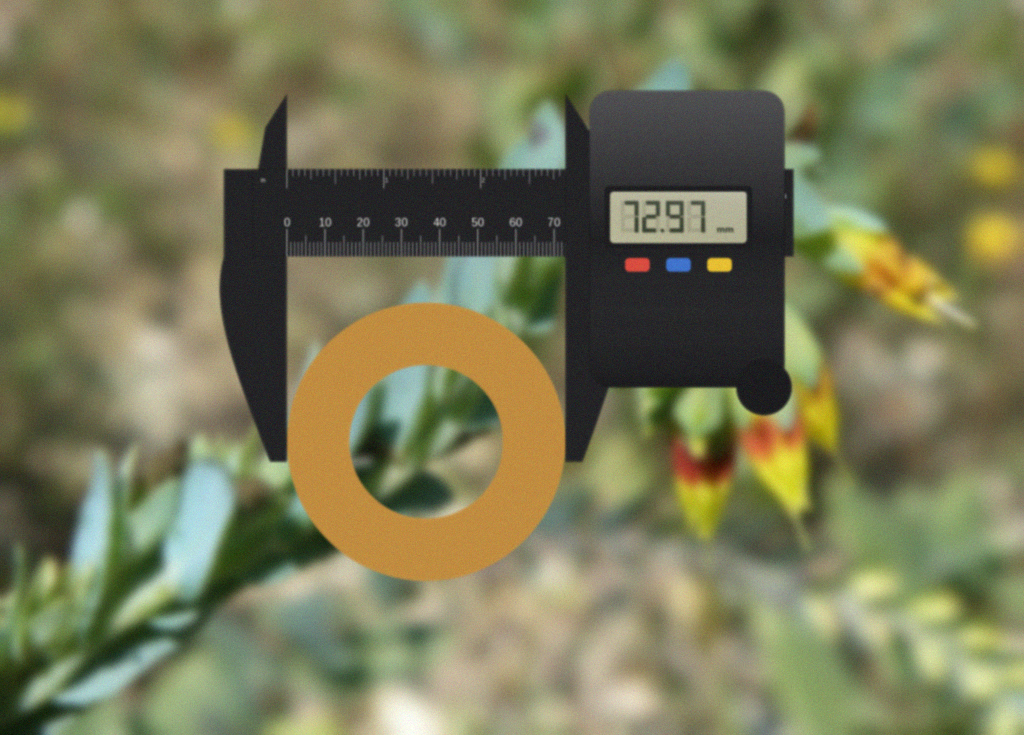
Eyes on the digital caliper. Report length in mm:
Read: 72.97 mm
